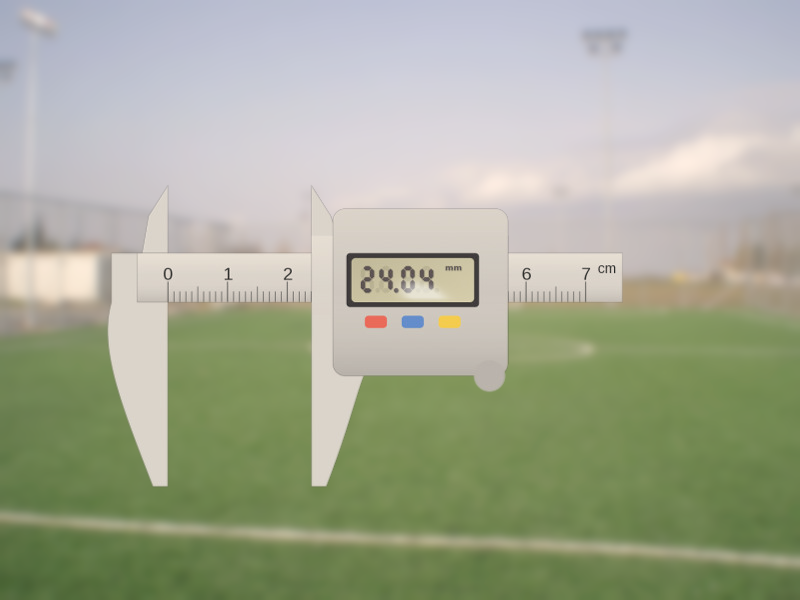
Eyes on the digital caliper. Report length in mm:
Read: 24.04 mm
